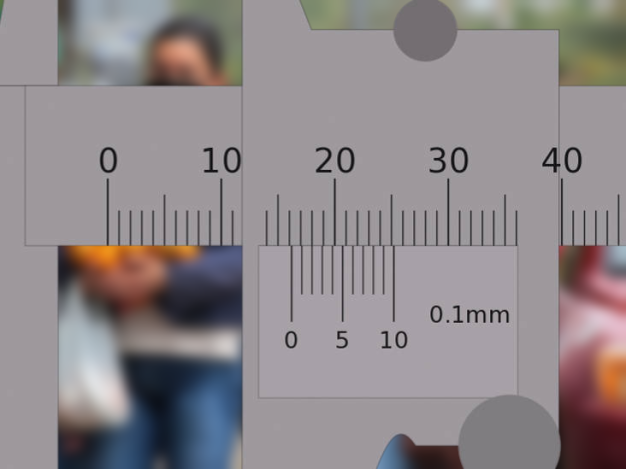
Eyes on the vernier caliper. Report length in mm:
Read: 16.2 mm
